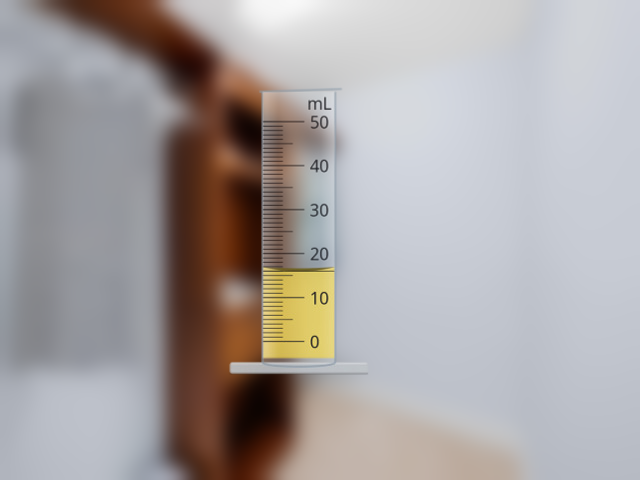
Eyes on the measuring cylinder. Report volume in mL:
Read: 16 mL
